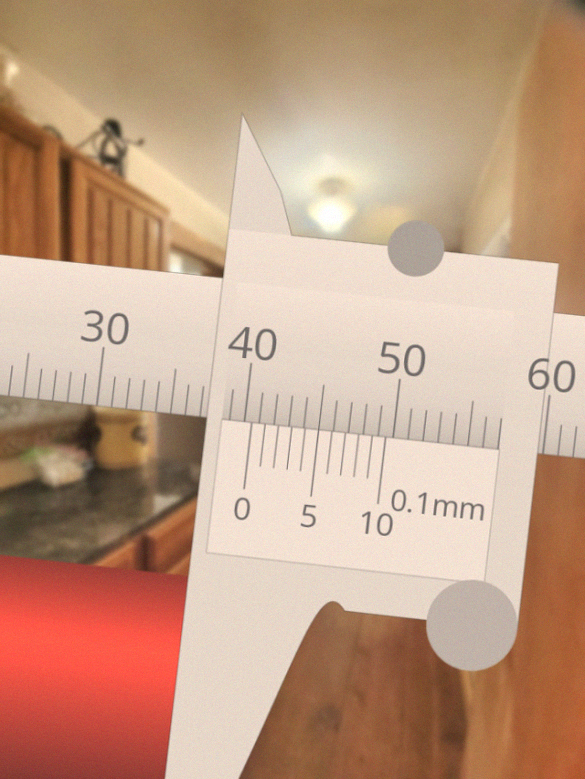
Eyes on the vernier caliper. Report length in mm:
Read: 40.5 mm
